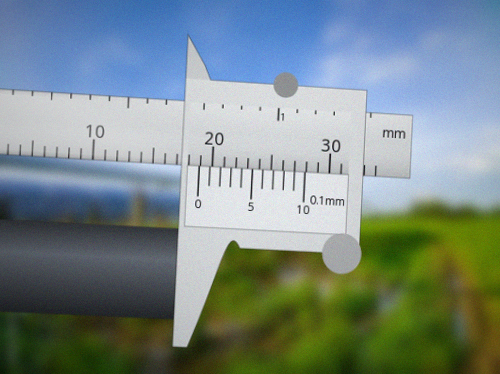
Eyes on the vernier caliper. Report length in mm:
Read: 18.9 mm
